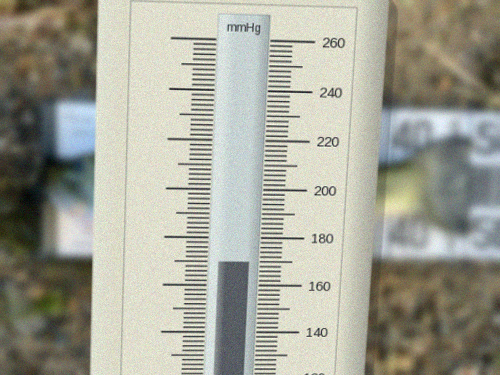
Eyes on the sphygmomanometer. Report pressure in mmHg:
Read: 170 mmHg
